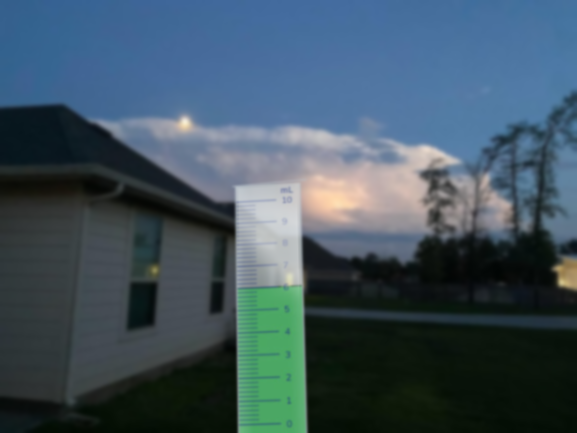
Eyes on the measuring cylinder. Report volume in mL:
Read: 6 mL
